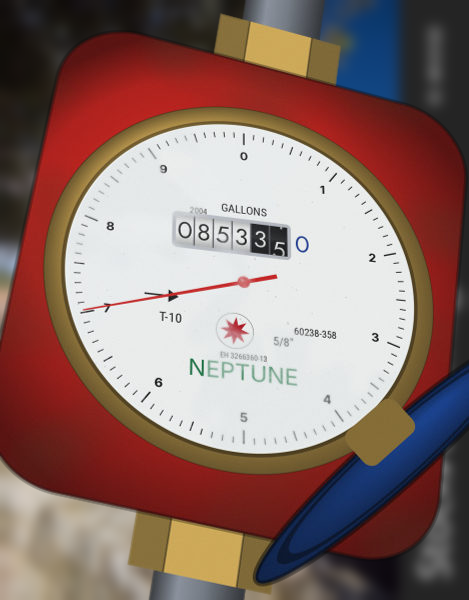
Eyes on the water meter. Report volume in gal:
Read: 853347.0 gal
